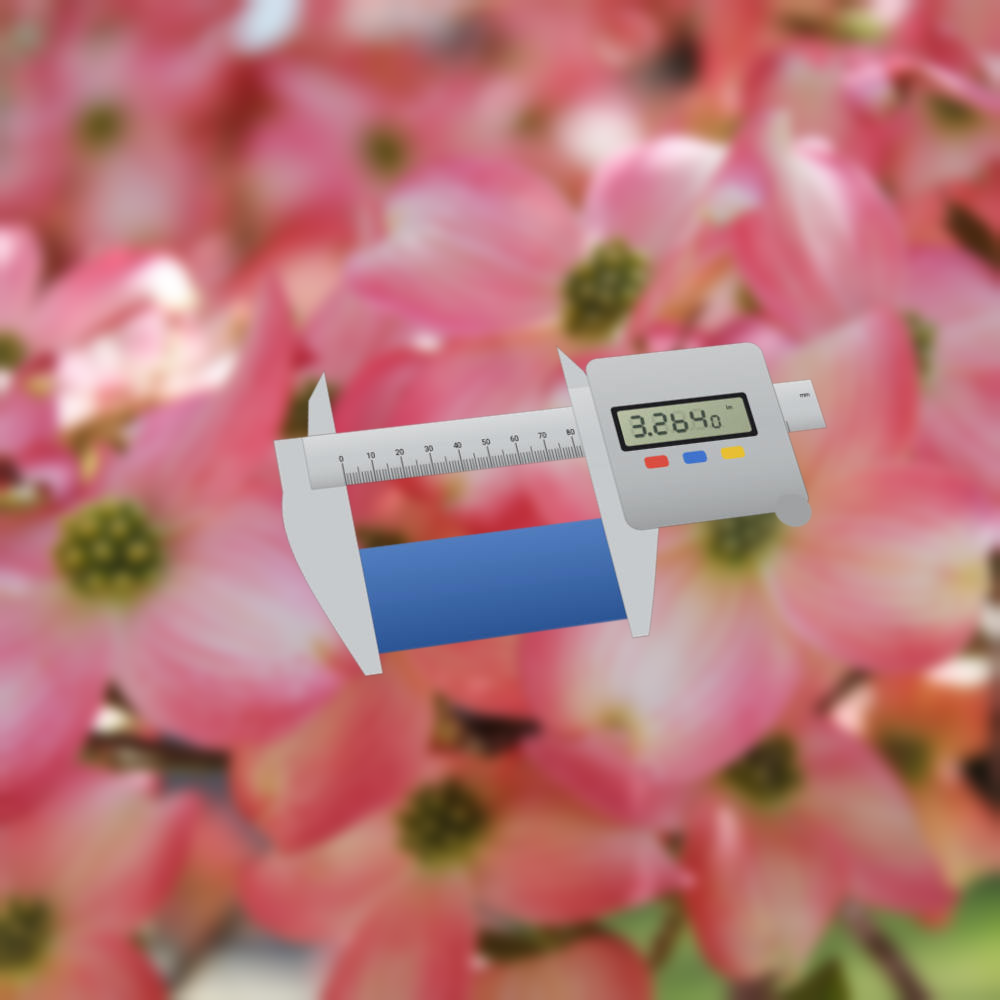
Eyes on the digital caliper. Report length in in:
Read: 3.2640 in
